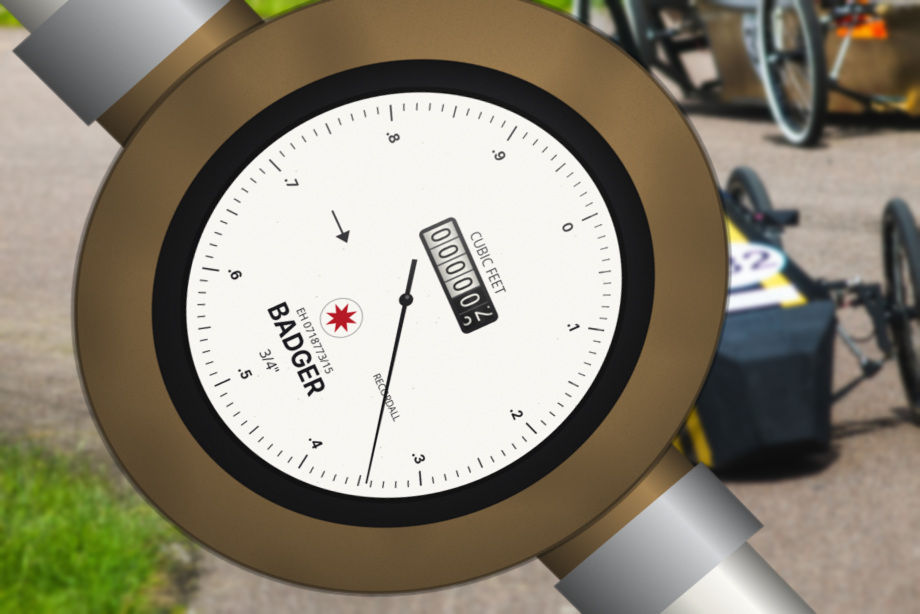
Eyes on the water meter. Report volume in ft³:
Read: 2.34 ft³
